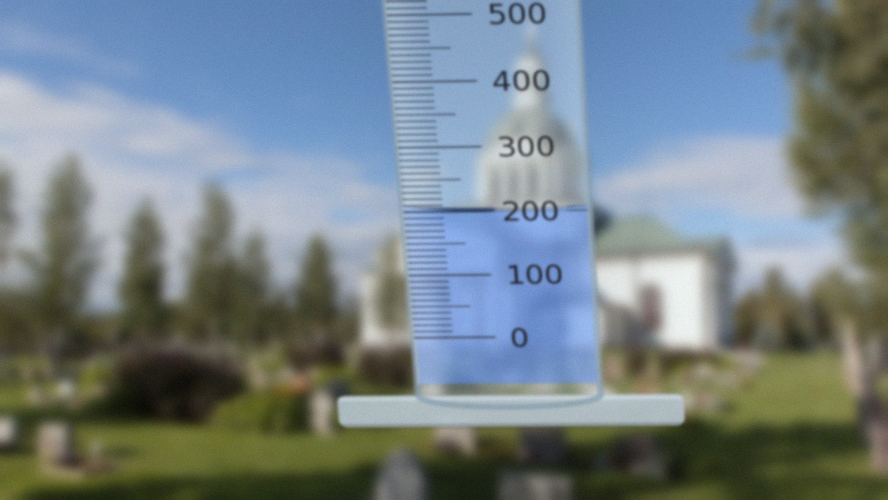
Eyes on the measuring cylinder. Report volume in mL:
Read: 200 mL
